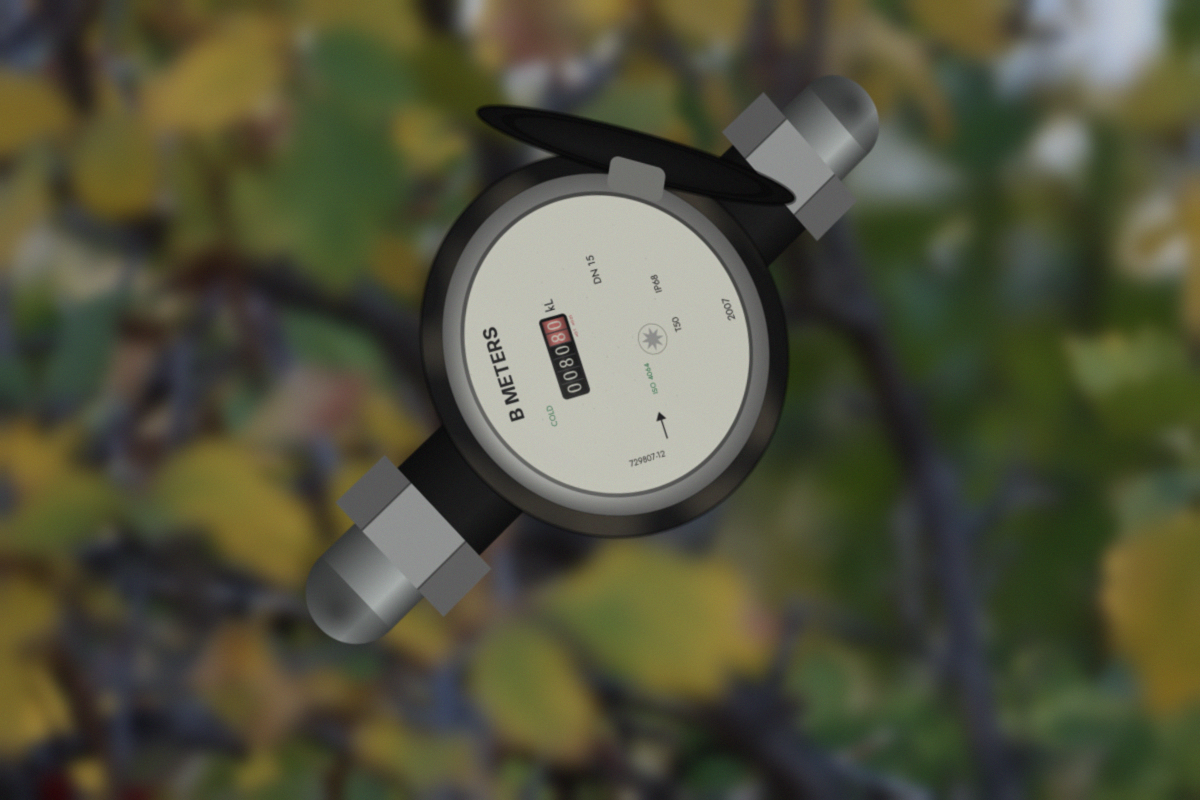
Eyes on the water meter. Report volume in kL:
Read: 80.80 kL
